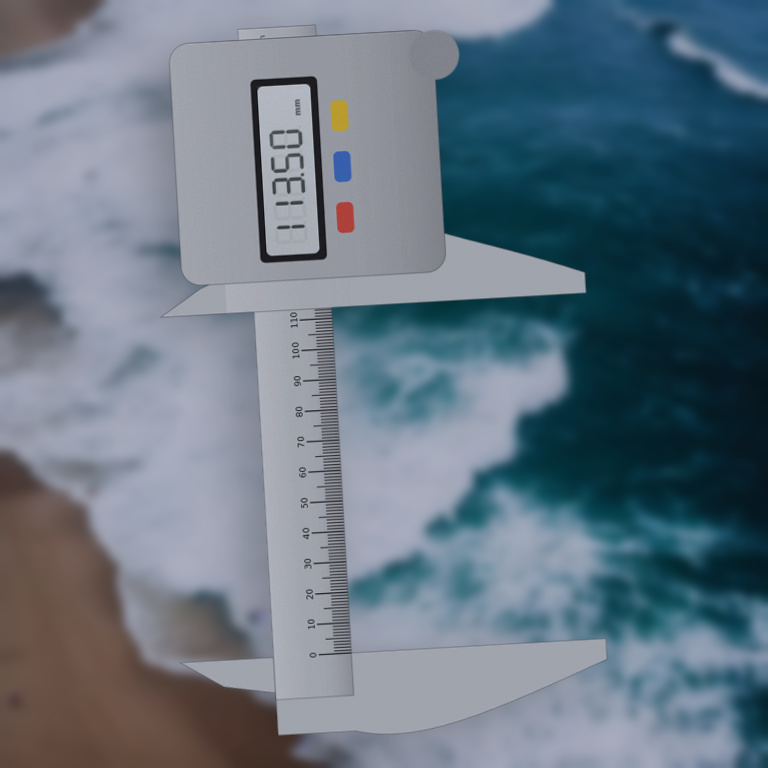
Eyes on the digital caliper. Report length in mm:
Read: 113.50 mm
